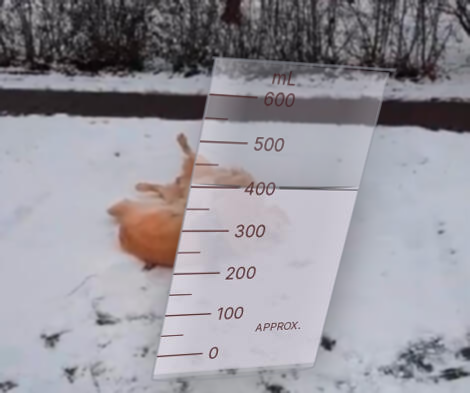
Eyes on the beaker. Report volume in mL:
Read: 400 mL
